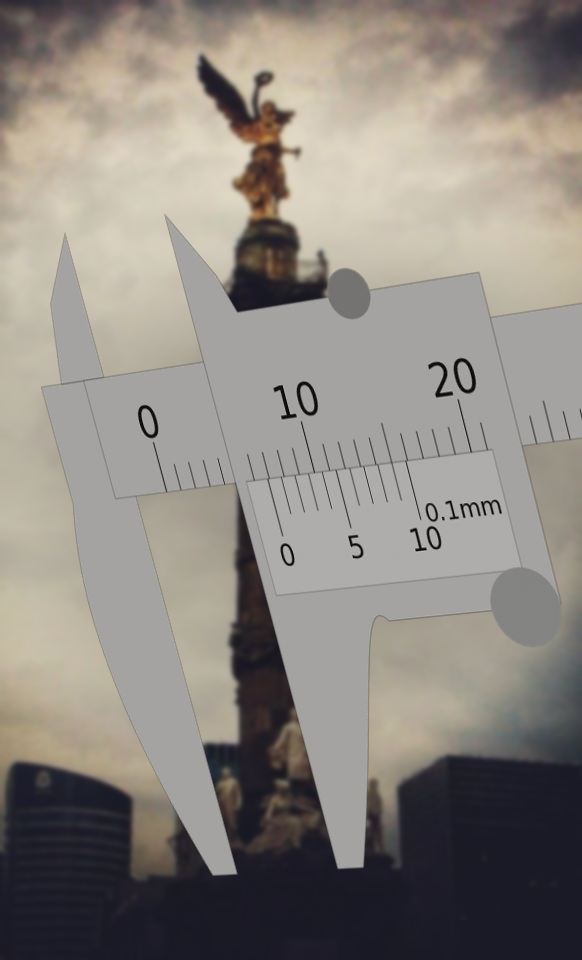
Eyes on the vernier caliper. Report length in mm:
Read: 6.9 mm
